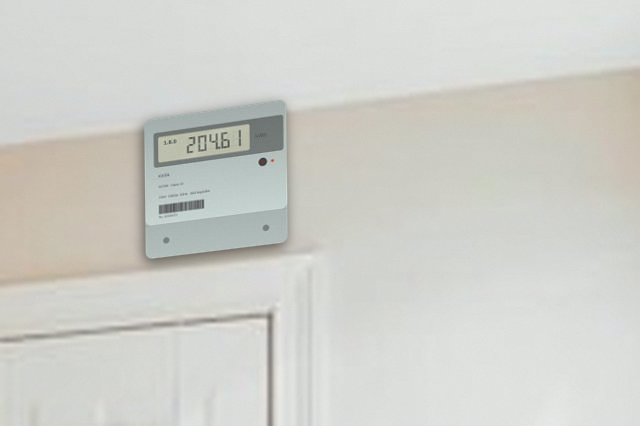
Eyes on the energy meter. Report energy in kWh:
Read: 204.61 kWh
